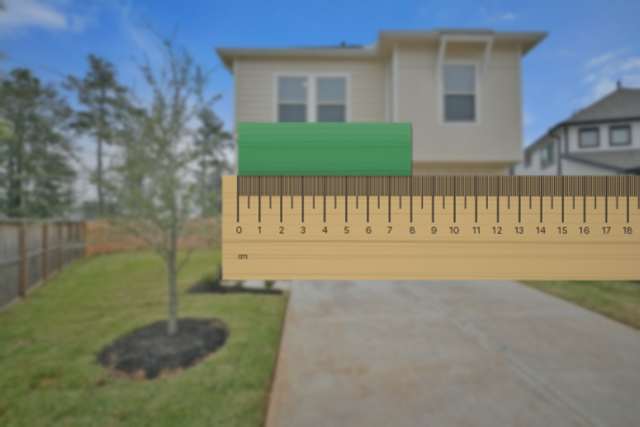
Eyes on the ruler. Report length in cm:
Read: 8 cm
